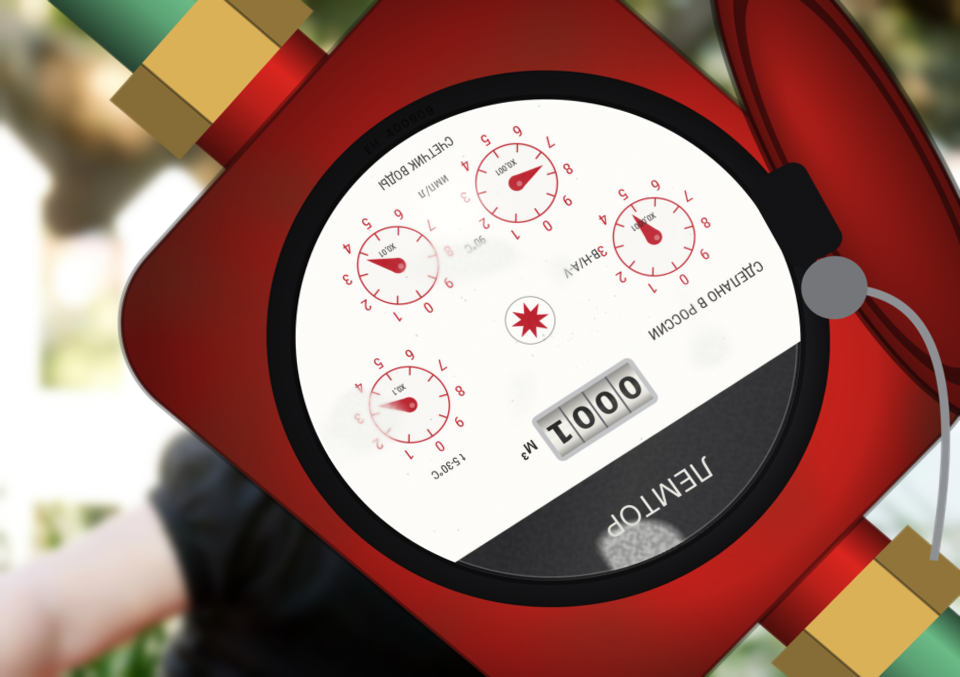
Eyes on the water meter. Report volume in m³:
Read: 1.3374 m³
